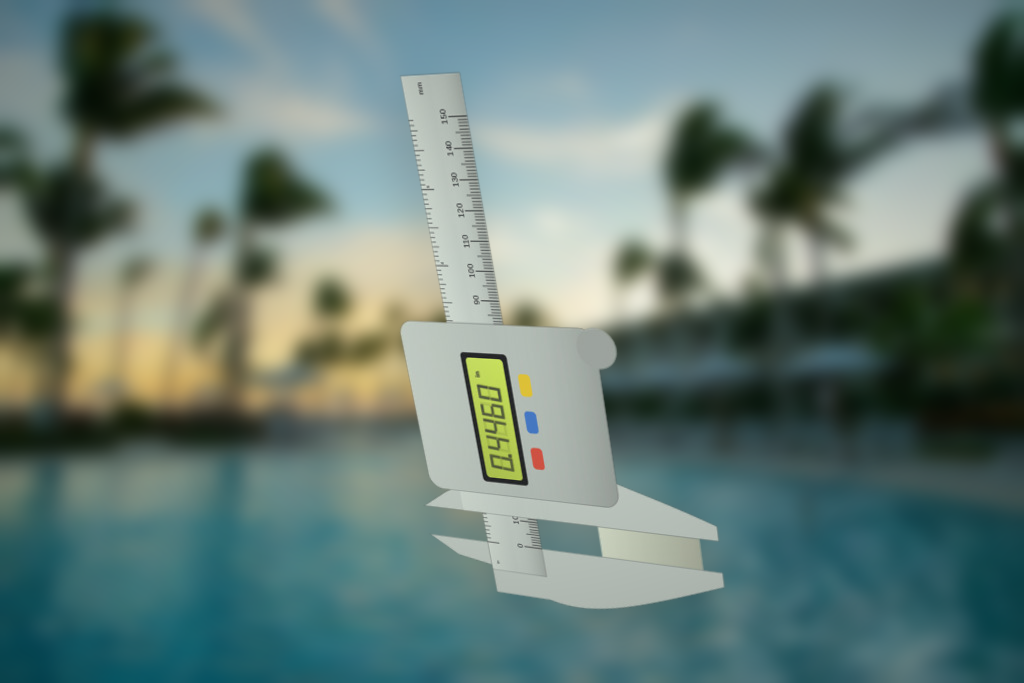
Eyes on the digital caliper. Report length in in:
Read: 0.4460 in
